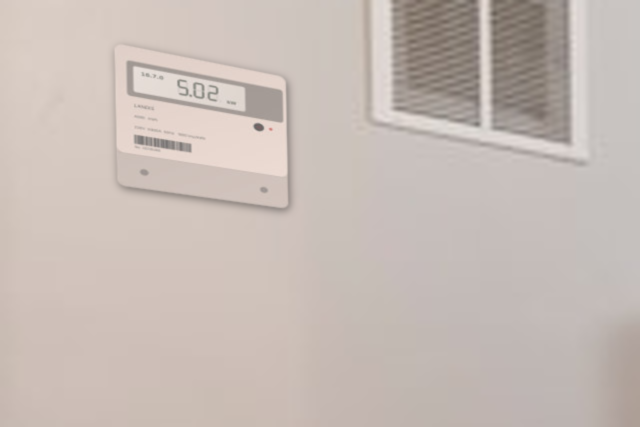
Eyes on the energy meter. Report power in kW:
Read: 5.02 kW
